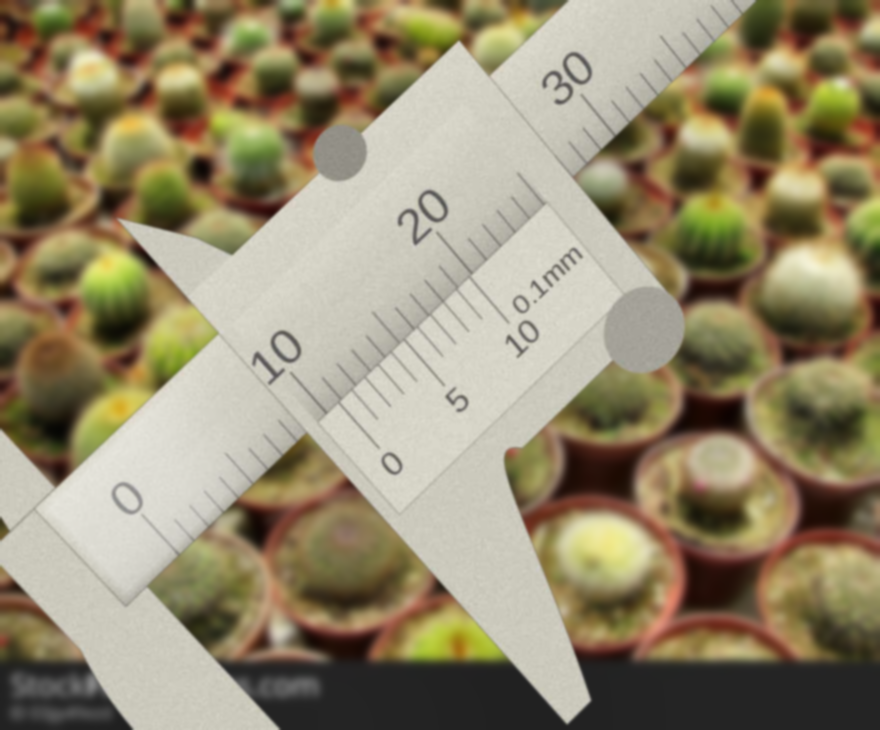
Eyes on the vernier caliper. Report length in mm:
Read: 10.8 mm
